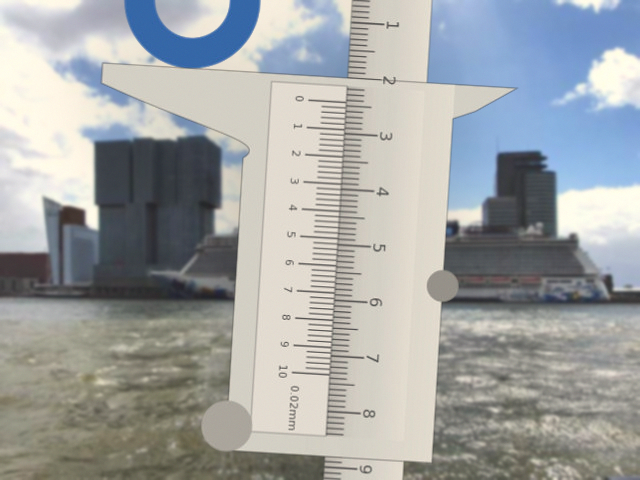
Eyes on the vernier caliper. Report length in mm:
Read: 24.4 mm
